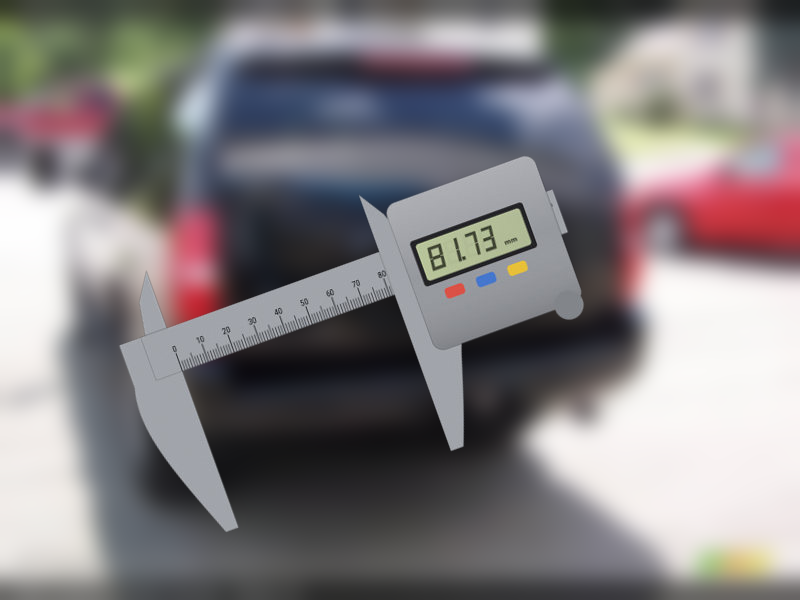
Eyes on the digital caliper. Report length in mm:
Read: 81.73 mm
